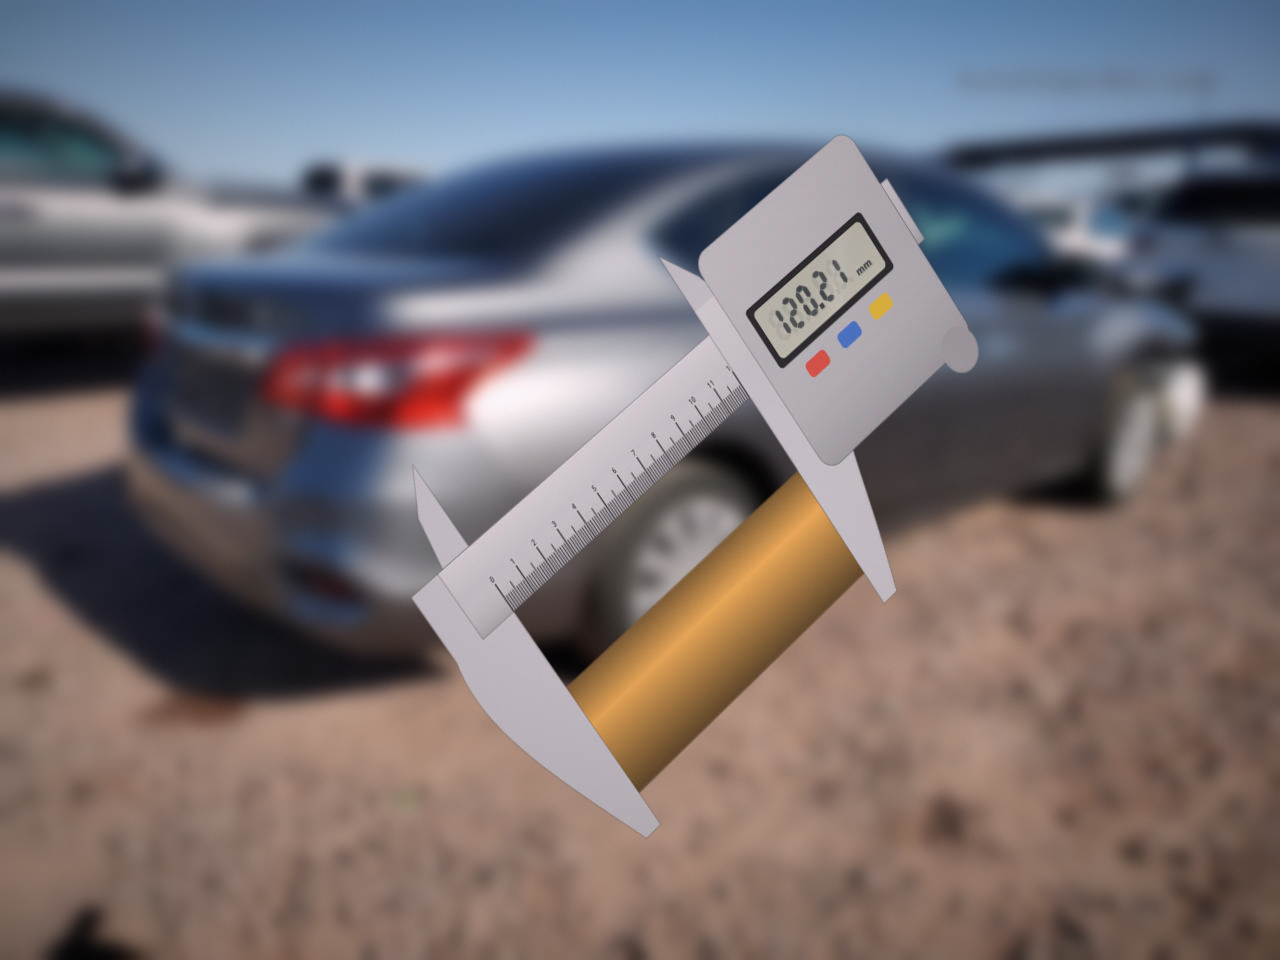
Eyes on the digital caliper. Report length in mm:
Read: 120.21 mm
